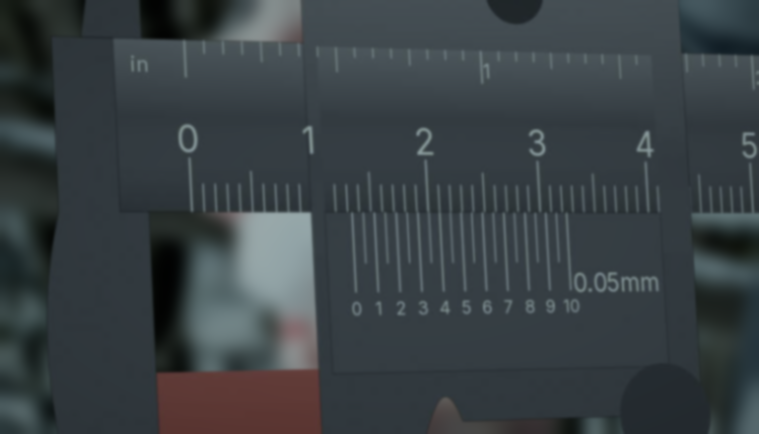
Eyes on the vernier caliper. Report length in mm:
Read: 13.4 mm
